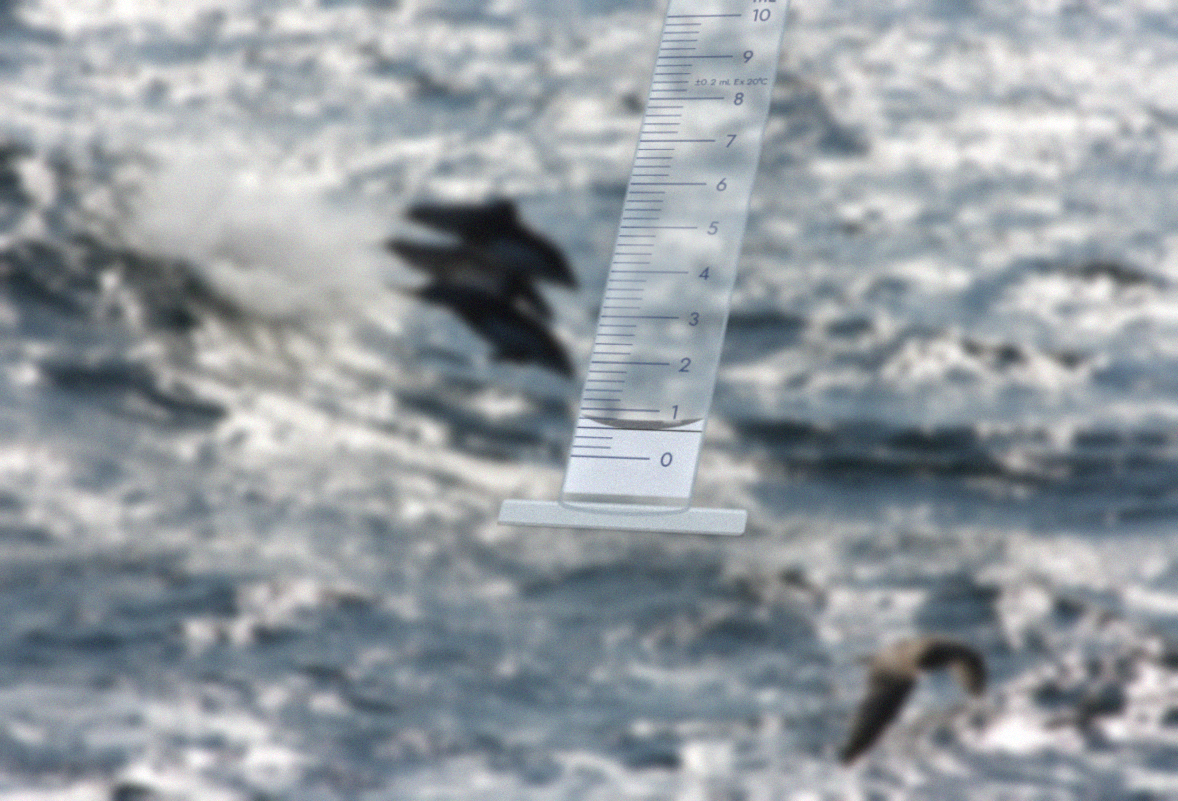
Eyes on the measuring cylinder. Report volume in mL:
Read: 0.6 mL
